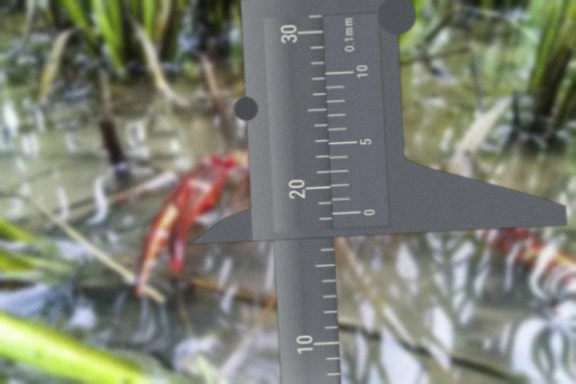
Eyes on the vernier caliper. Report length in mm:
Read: 18.3 mm
